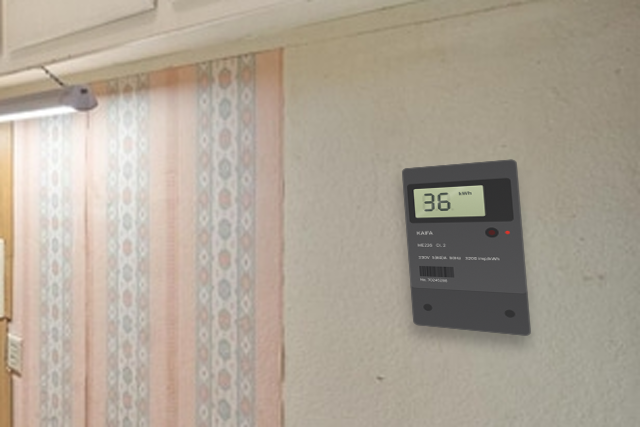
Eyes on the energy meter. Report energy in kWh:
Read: 36 kWh
